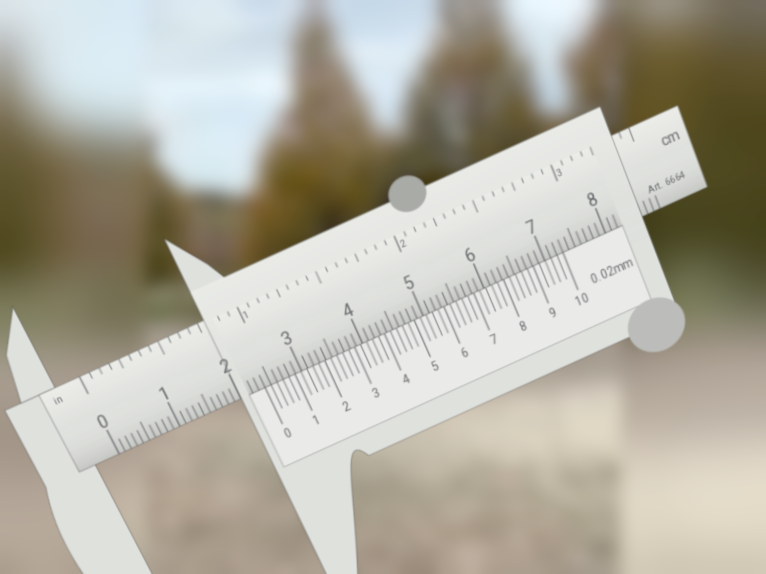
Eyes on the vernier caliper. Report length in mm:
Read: 24.0 mm
